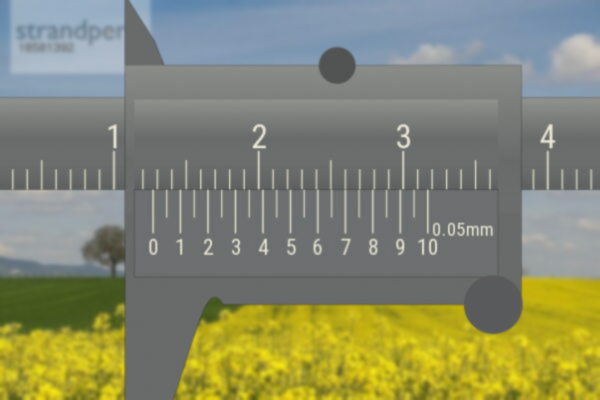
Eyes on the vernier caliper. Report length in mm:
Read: 12.7 mm
